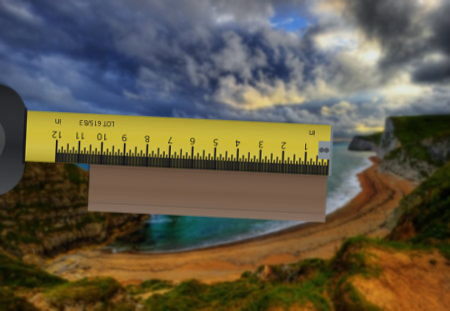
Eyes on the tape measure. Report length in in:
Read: 10.5 in
